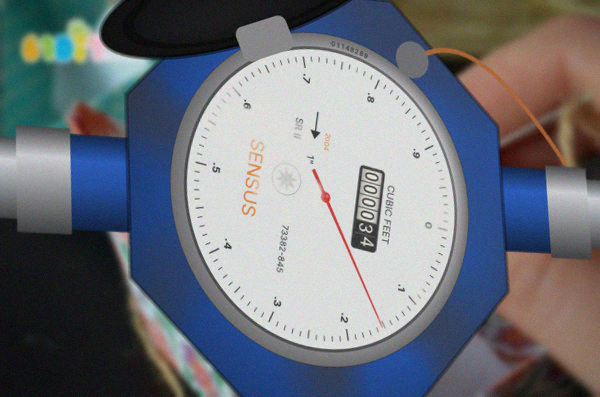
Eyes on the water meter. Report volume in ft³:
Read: 34.15 ft³
